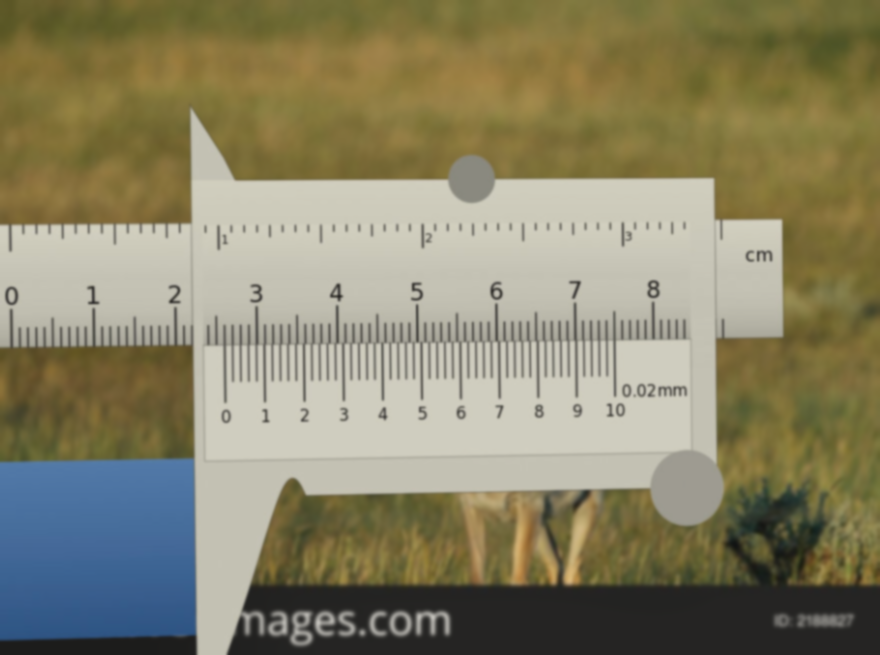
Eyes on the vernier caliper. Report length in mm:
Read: 26.0 mm
